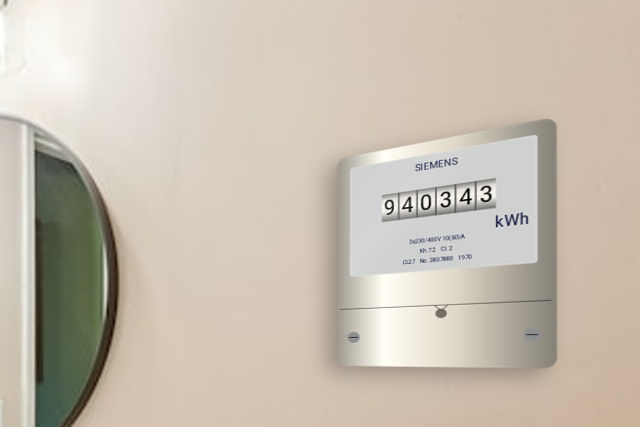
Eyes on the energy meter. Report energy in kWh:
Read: 940343 kWh
